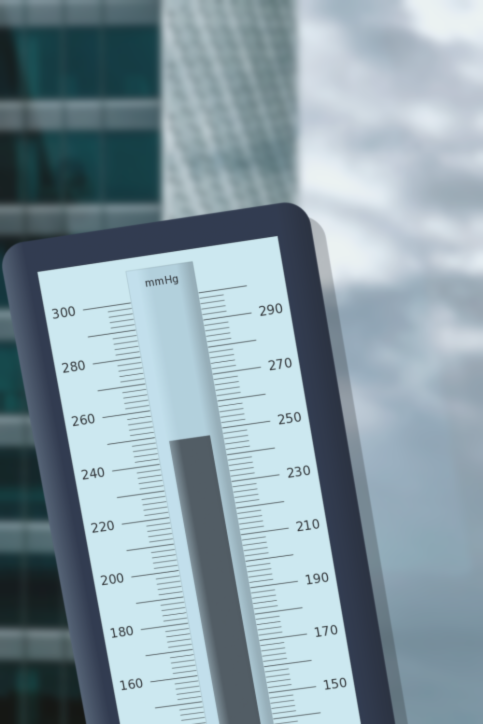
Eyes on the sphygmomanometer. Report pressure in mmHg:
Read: 248 mmHg
